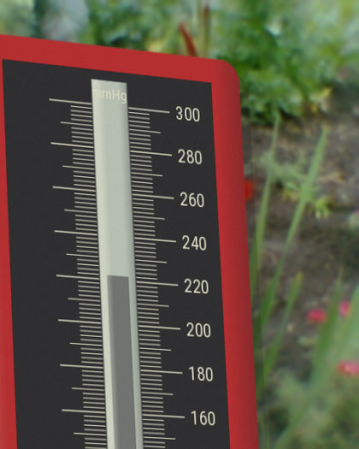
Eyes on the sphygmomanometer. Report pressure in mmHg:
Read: 222 mmHg
